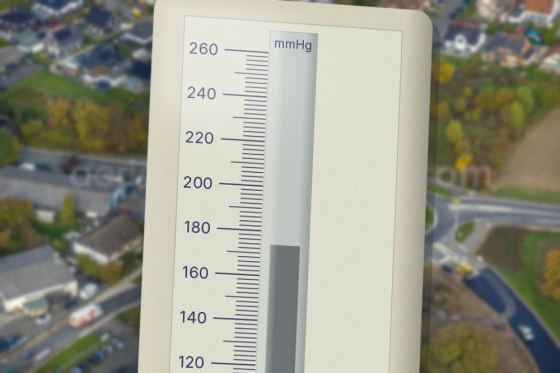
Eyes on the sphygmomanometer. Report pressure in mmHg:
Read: 174 mmHg
